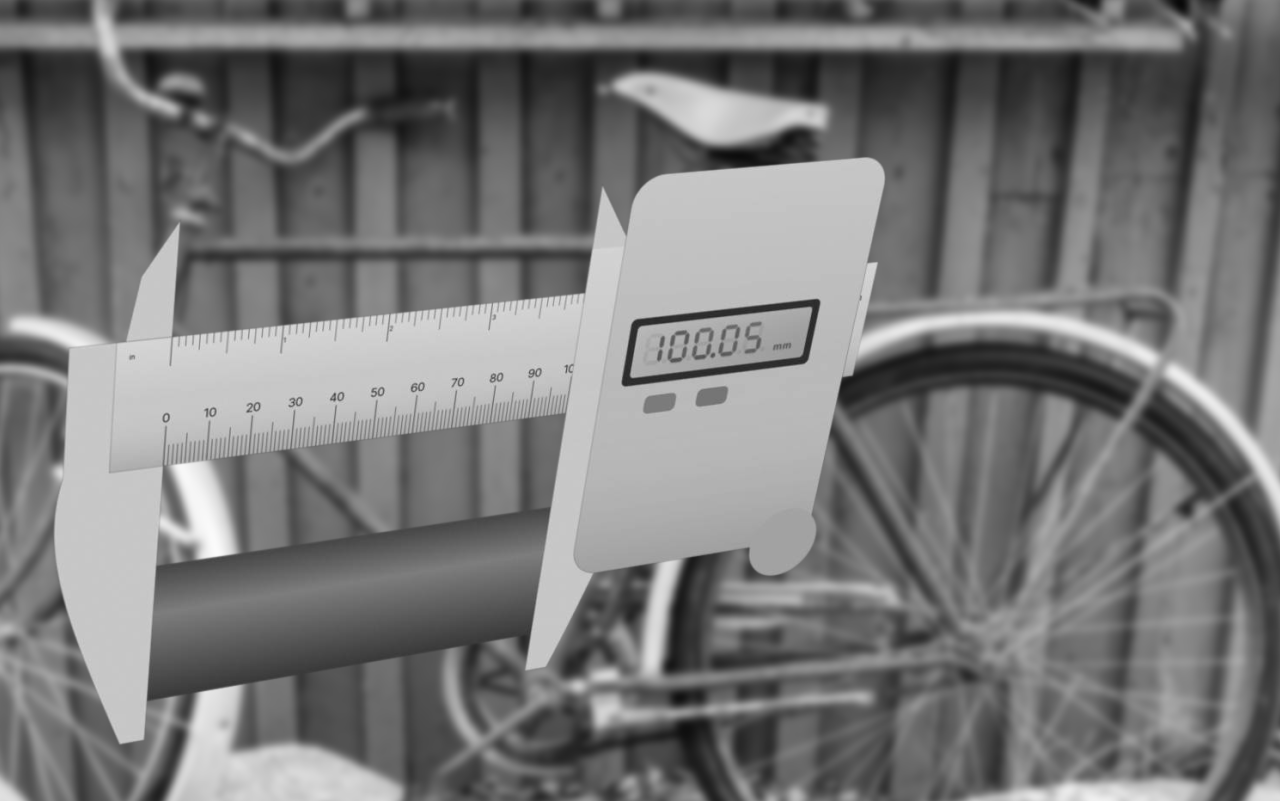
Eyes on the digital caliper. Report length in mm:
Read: 100.05 mm
